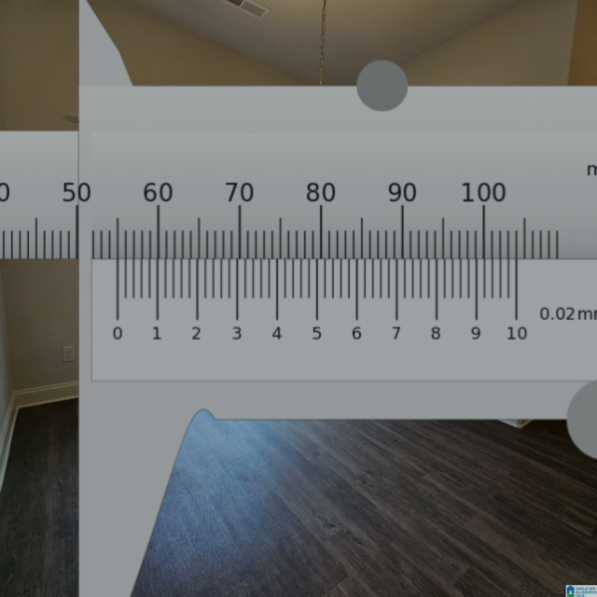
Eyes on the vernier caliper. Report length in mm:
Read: 55.0 mm
